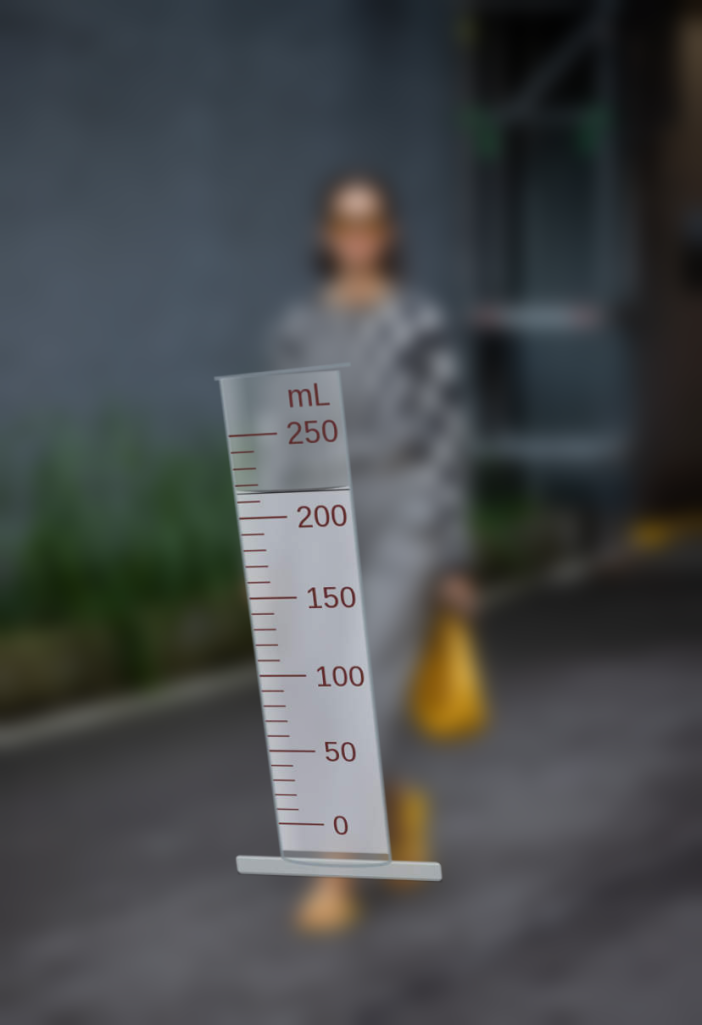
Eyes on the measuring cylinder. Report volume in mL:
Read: 215 mL
